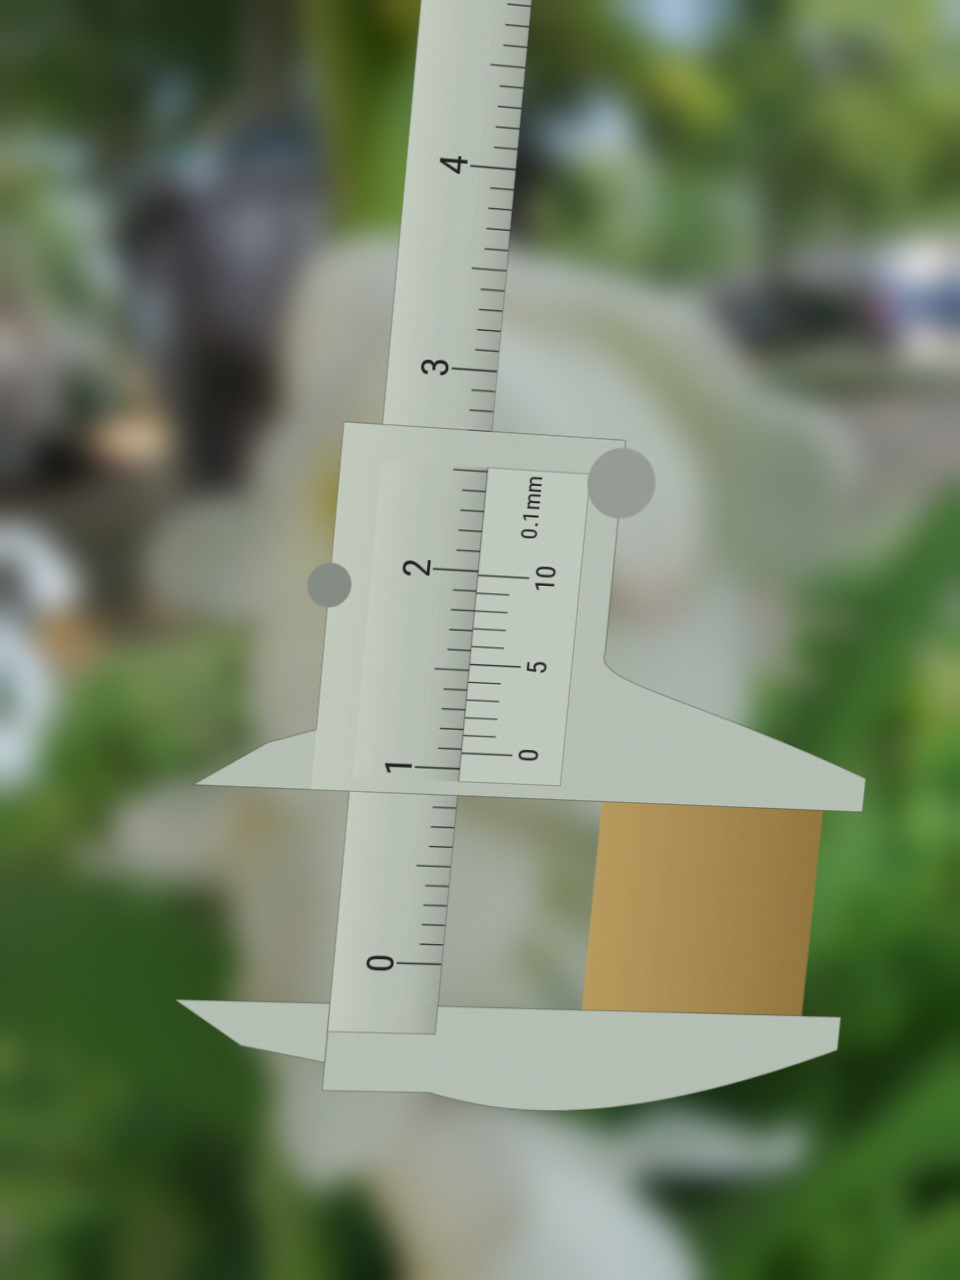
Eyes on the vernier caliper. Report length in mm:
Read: 10.8 mm
